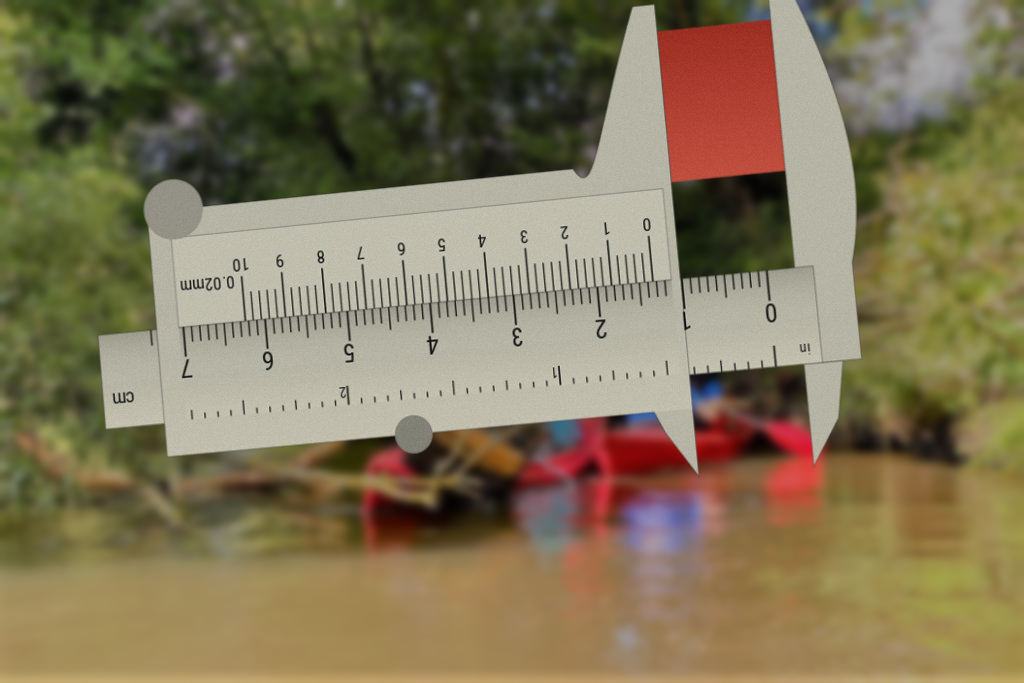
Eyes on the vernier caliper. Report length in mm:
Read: 13.4 mm
